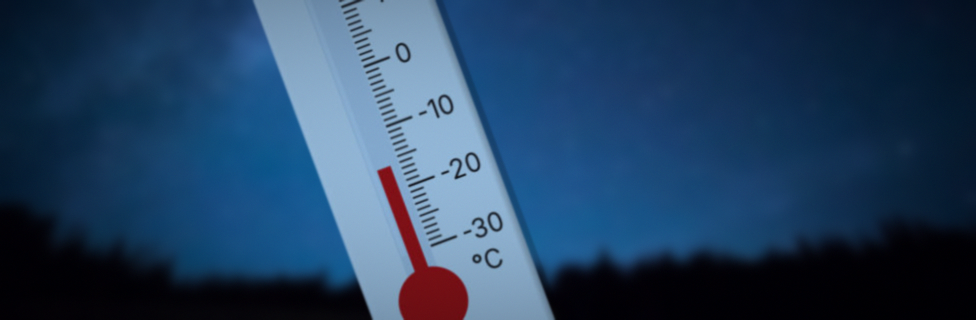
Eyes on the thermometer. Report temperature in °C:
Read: -16 °C
